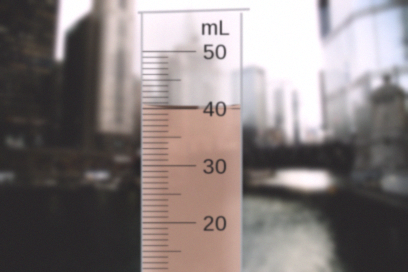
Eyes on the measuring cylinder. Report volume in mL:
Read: 40 mL
